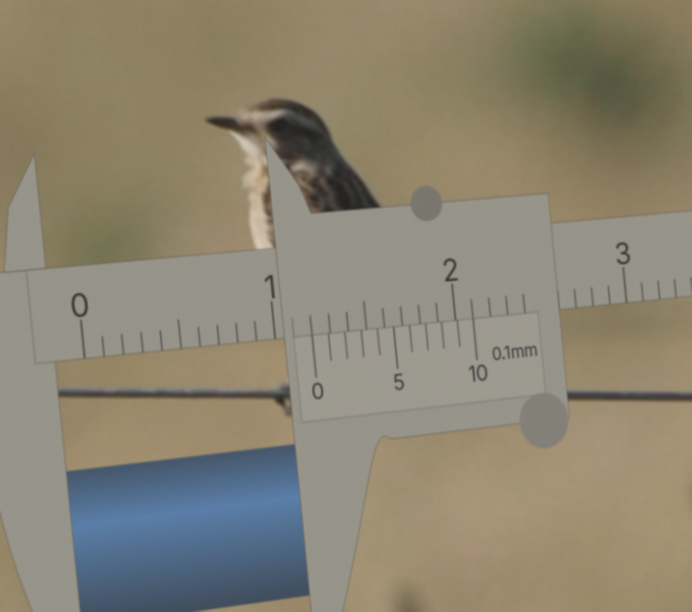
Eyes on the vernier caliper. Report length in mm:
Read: 12.0 mm
